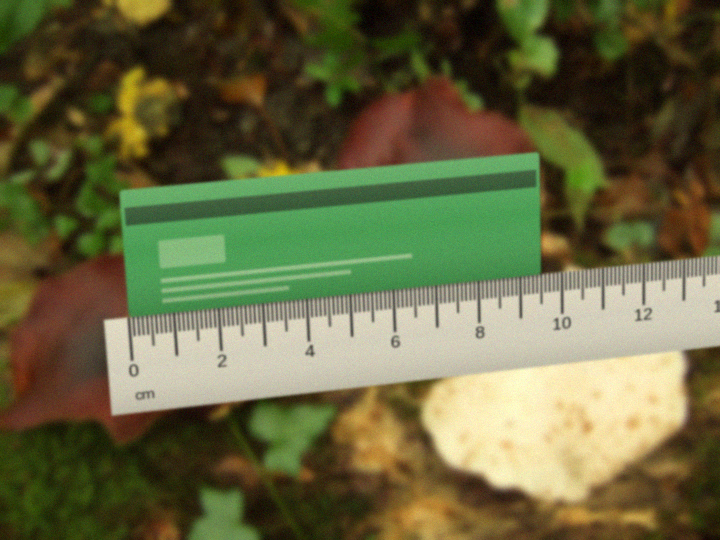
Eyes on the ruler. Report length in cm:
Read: 9.5 cm
